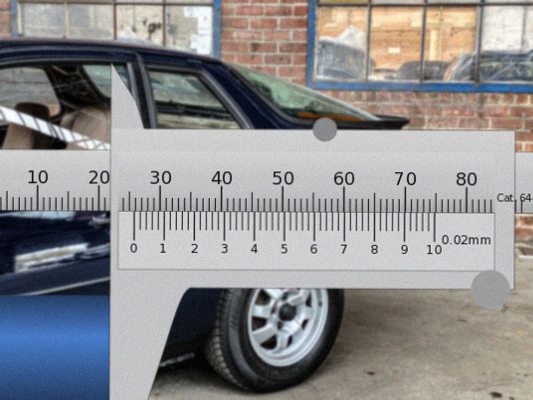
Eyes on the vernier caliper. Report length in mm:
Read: 25.8 mm
